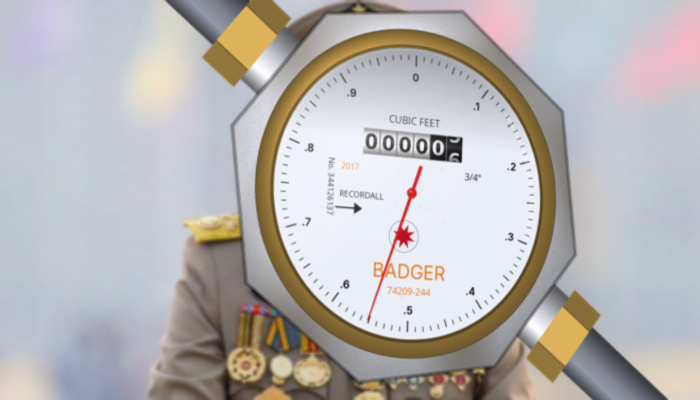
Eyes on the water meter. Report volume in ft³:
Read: 5.55 ft³
